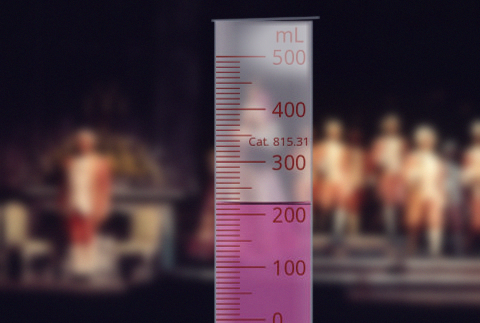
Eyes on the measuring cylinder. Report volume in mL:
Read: 220 mL
